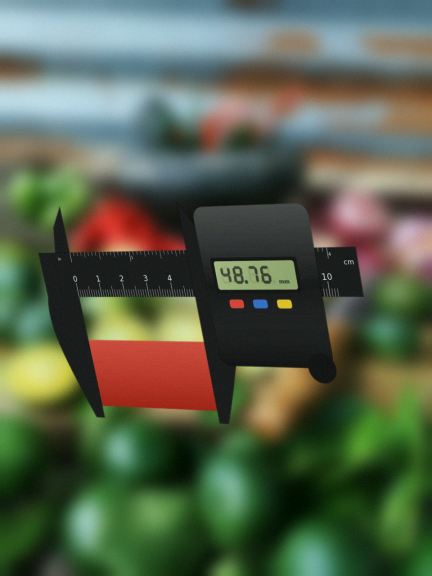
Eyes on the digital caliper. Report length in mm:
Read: 48.76 mm
